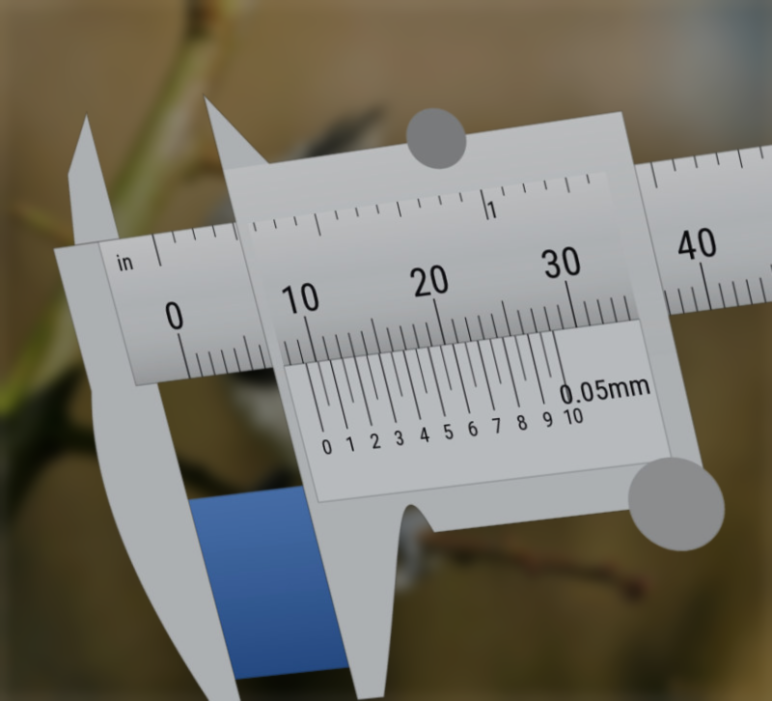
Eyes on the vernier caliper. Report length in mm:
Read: 9.2 mm
